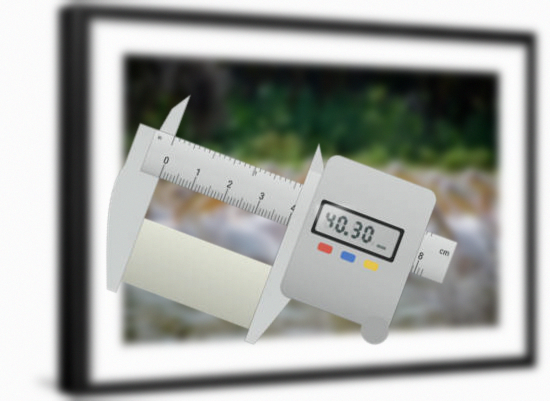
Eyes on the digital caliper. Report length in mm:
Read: 40.30 mm
